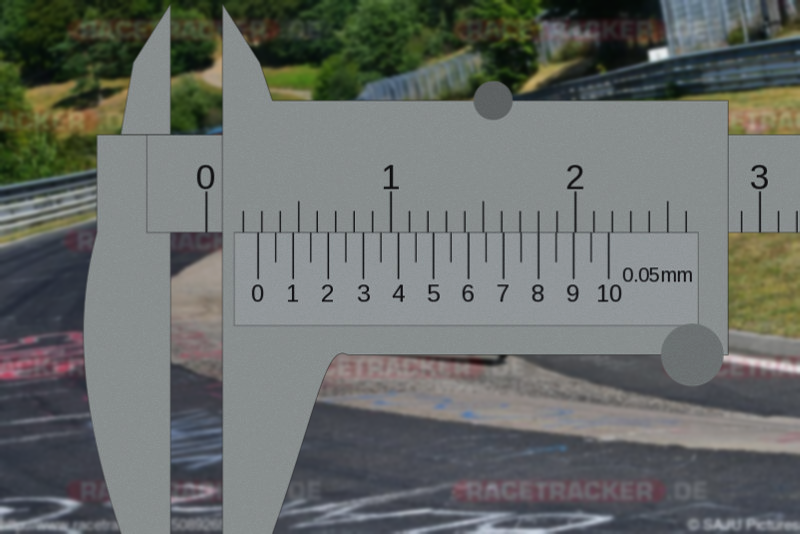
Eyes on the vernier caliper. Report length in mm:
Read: 2.8 mm
